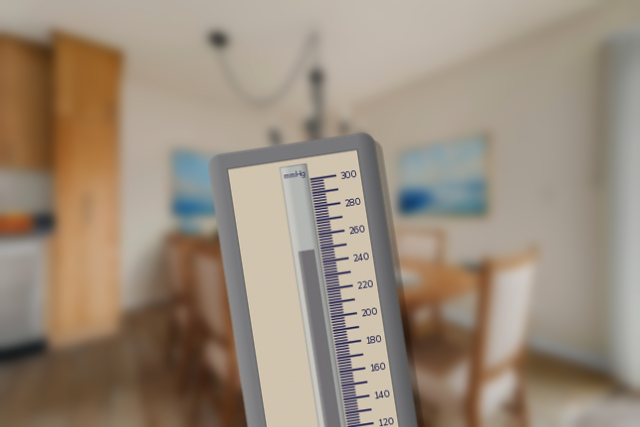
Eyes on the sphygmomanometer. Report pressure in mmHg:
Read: 250 mmHg
